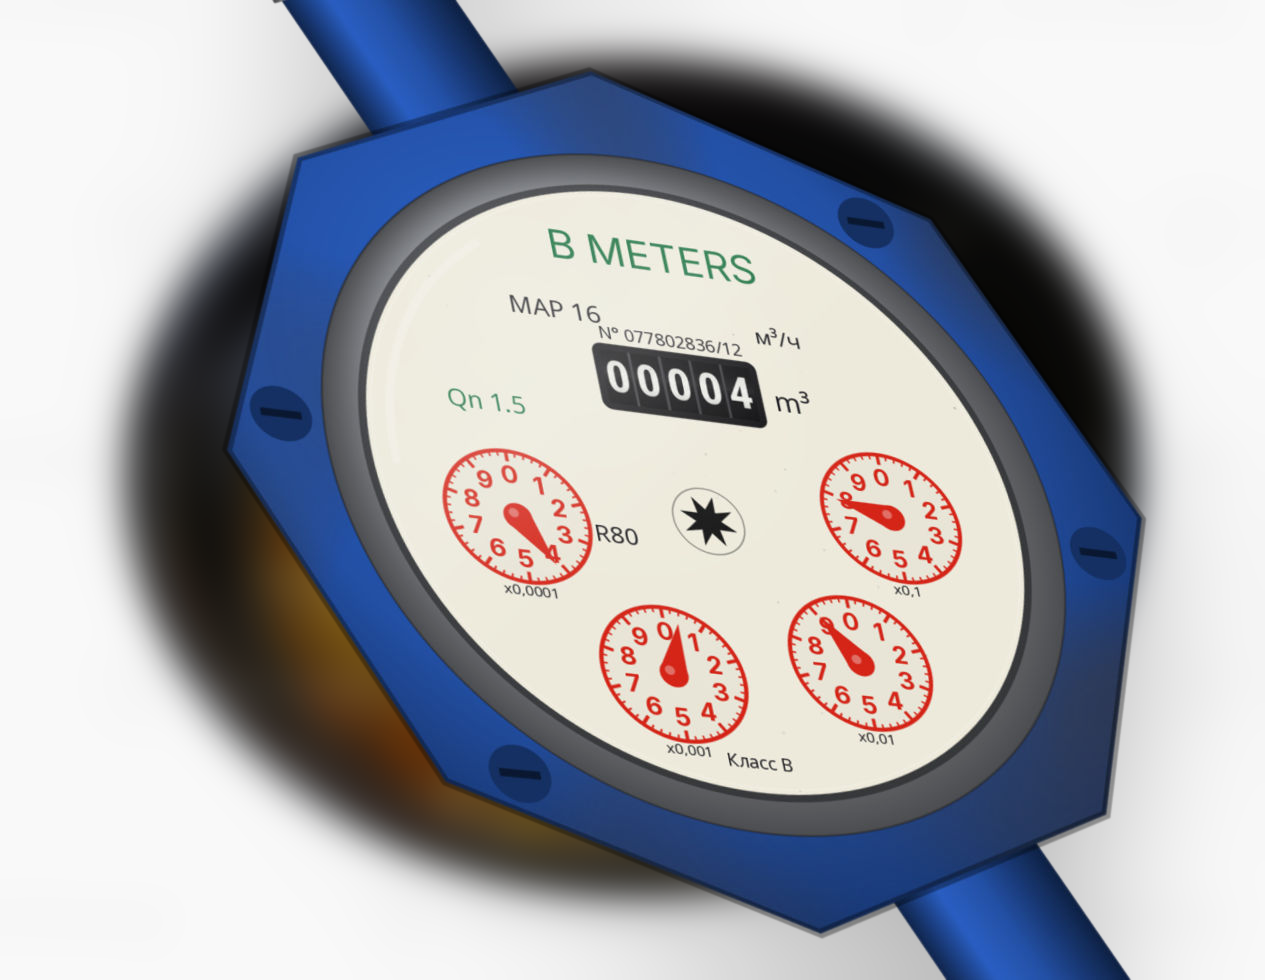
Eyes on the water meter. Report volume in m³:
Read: 4.7904 m³
